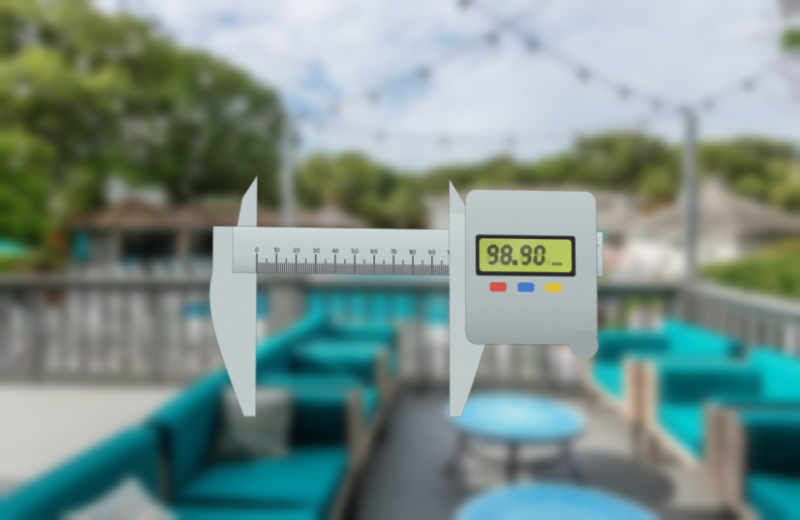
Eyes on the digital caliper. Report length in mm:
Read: 98.90 mm
